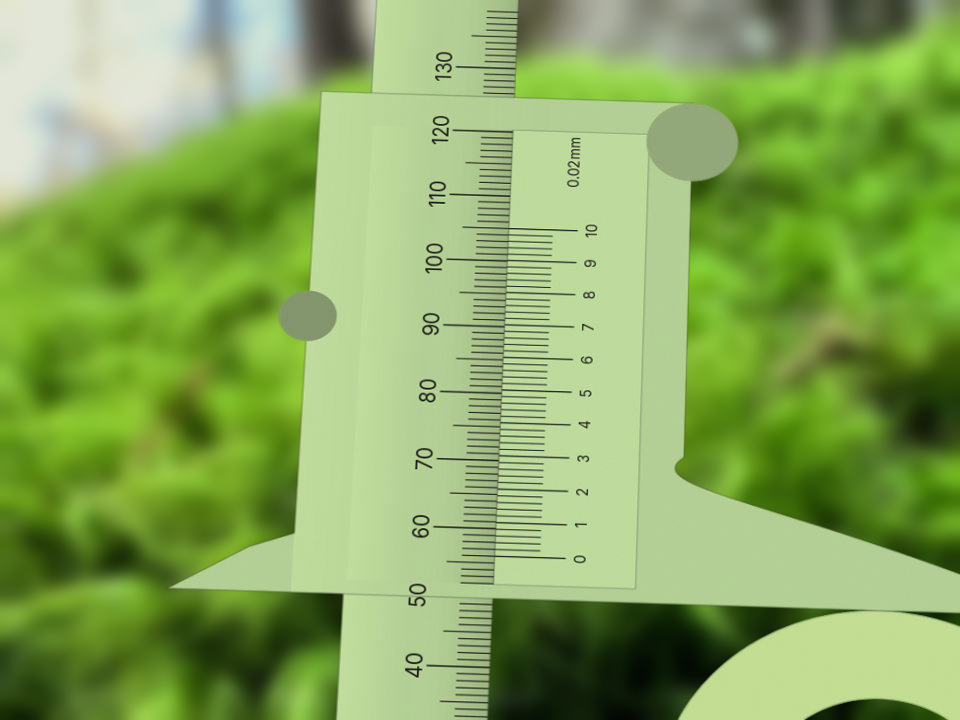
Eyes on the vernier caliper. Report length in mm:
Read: 56.0 mm
